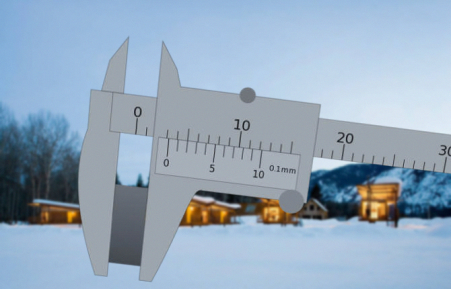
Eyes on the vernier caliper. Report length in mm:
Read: 3.2 mm
